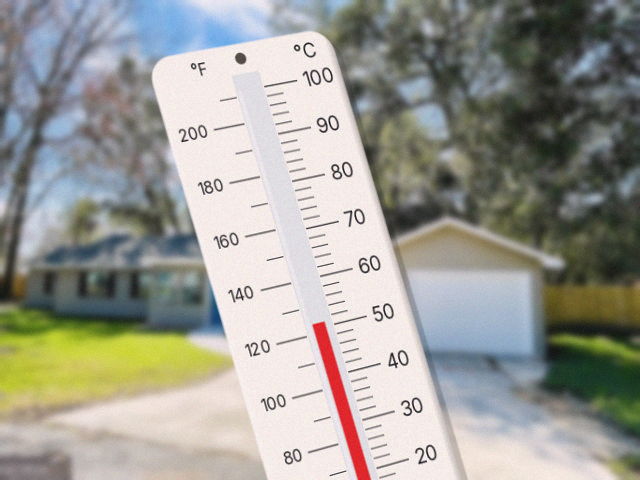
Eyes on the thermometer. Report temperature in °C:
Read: 51 °C
